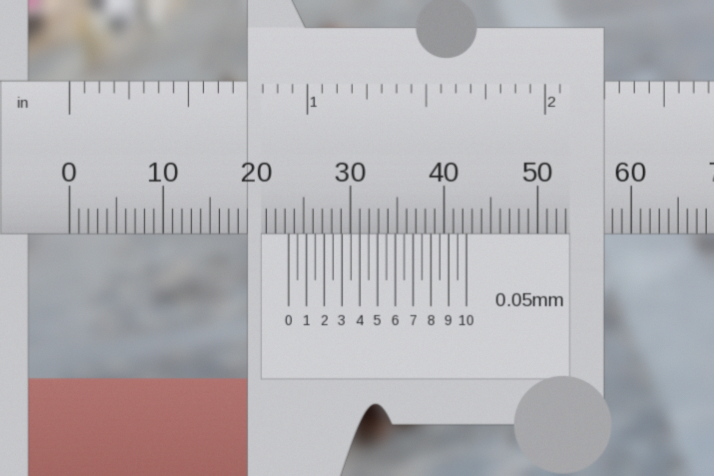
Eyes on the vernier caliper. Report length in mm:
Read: 23.4 mm
